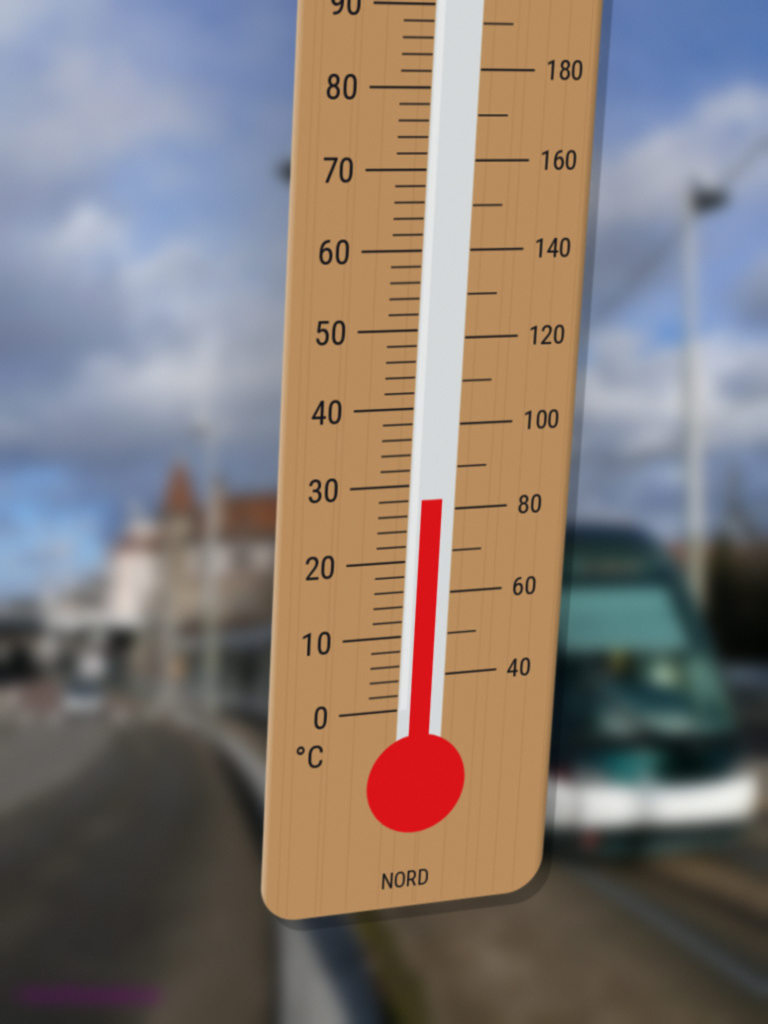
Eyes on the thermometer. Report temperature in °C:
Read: 28 °C
